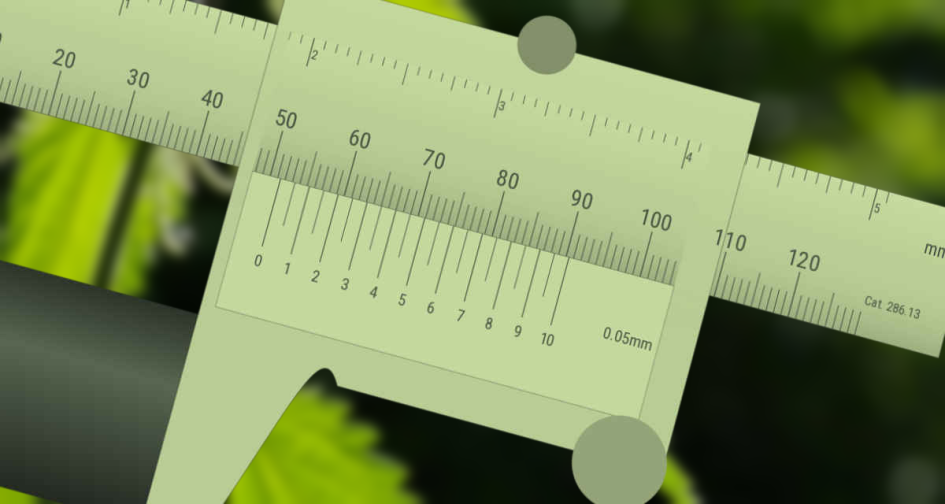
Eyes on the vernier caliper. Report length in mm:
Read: 51.4 mm
